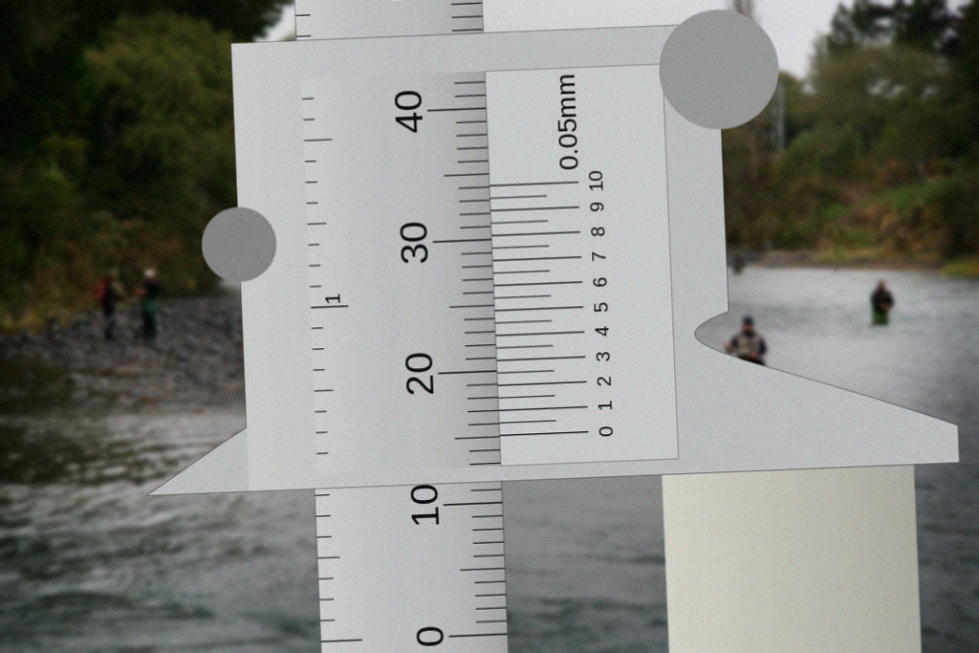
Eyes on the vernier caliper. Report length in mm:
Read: 15.1 mm
